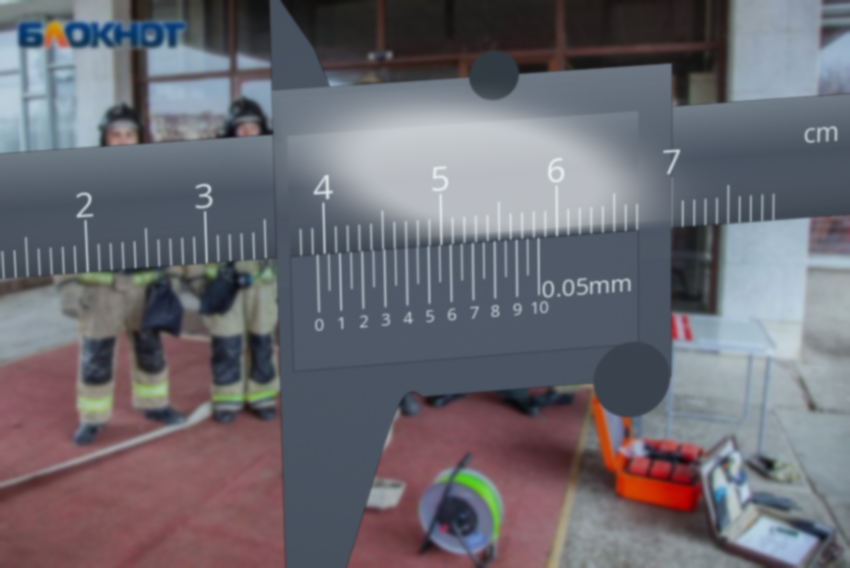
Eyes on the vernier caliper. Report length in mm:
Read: 39.4 mm
